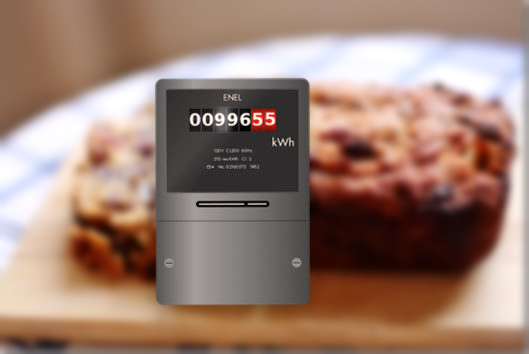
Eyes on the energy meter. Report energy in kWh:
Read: 996.55 kWh
